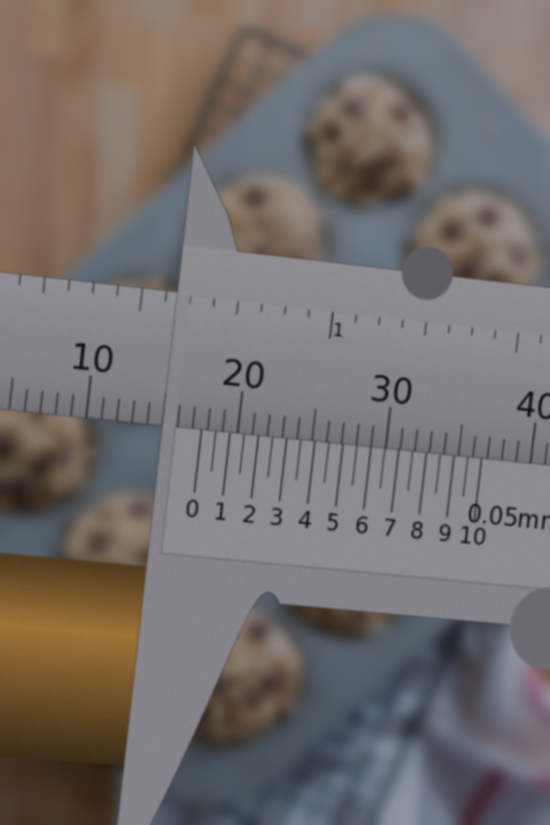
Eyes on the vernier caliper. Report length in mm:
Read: 17.6 mm
